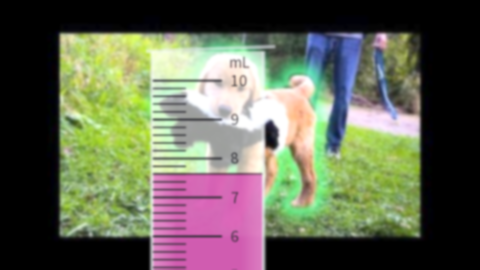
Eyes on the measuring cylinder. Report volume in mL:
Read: 7.6 mL
